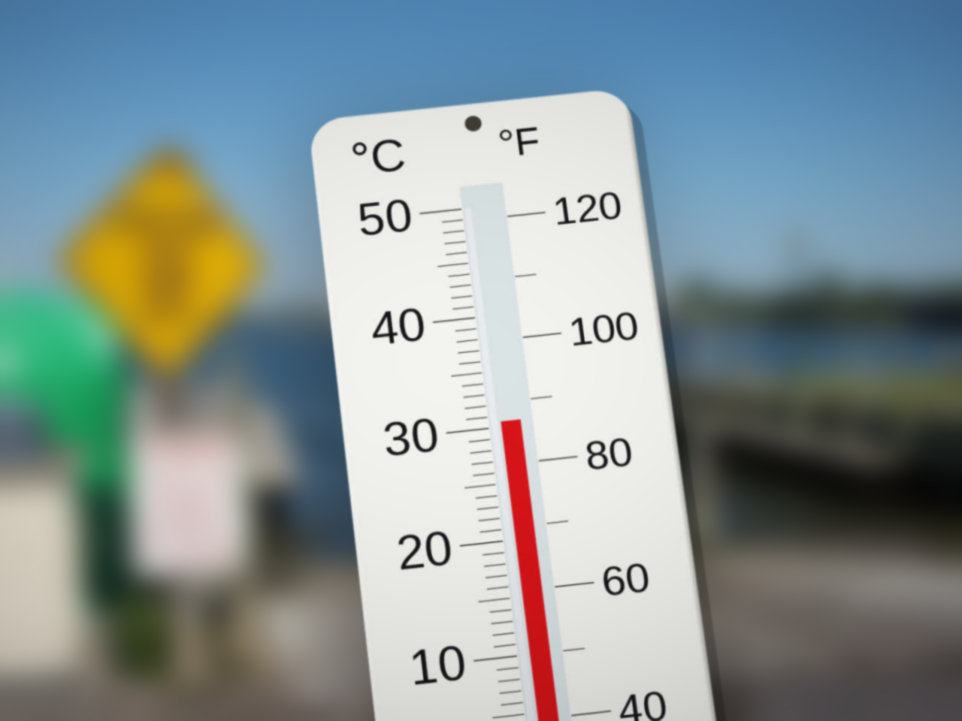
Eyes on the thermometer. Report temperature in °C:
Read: 30.5 °C
